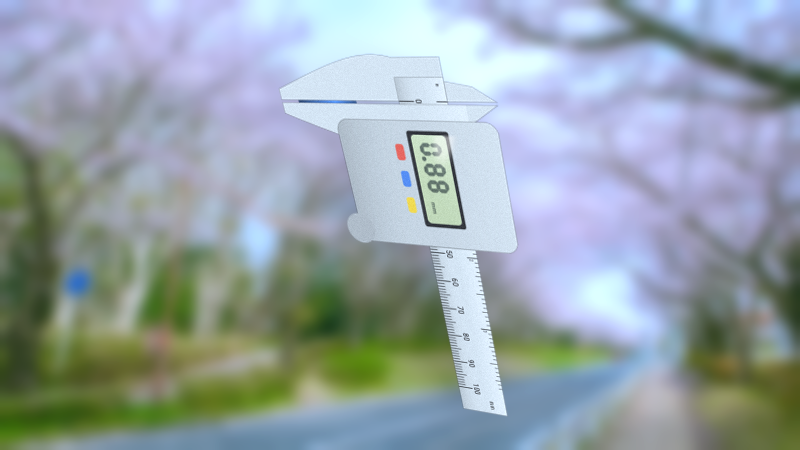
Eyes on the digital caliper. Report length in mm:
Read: 0.88 mm
